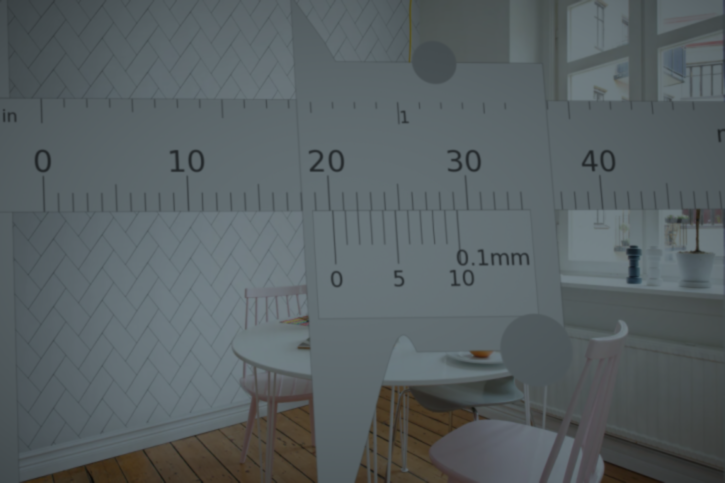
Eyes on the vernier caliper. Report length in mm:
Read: 20.2 mm
